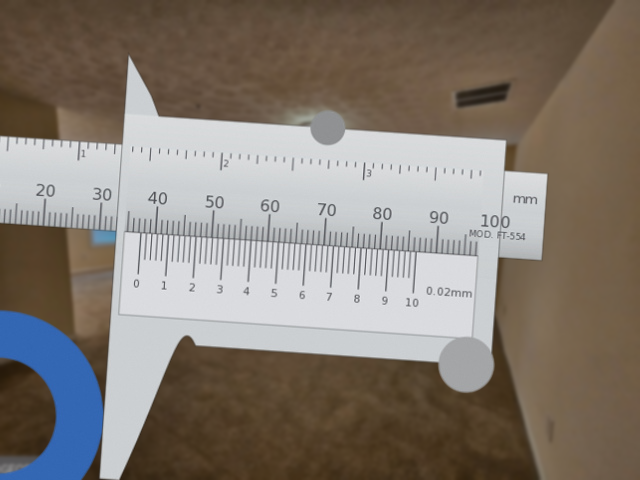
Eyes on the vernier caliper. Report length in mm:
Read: 37.4 mm
